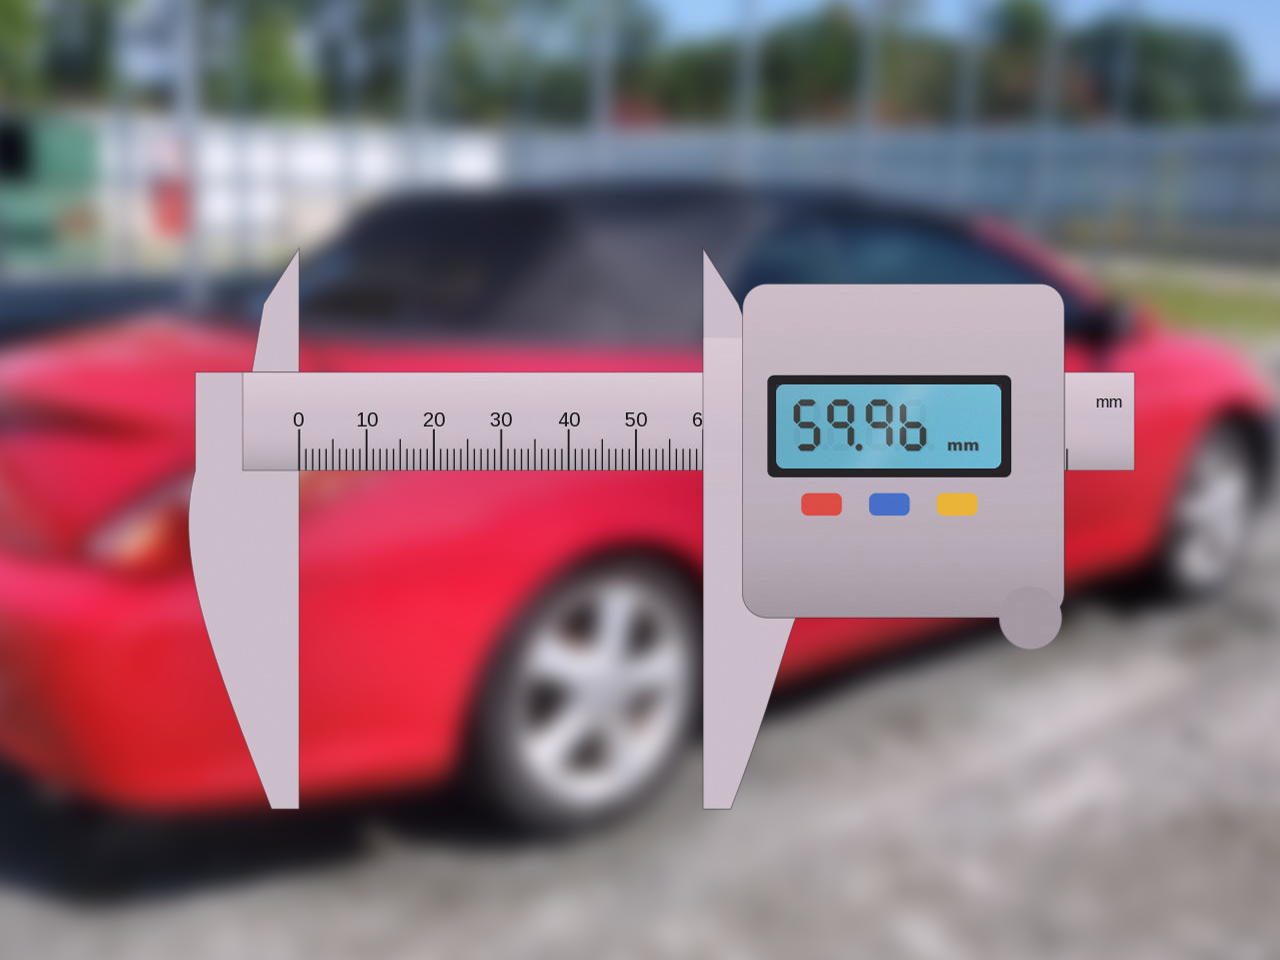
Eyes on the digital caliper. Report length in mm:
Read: 59.96 mm
